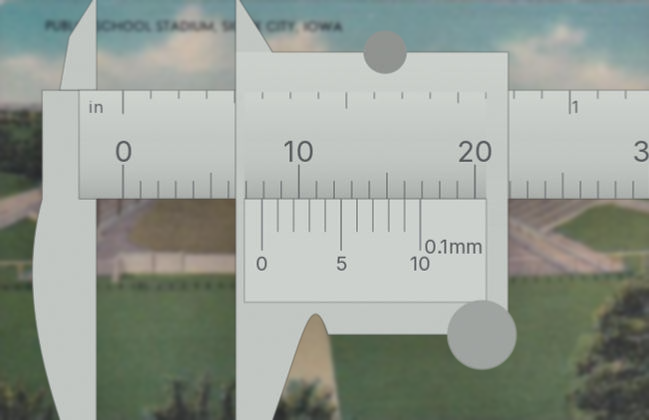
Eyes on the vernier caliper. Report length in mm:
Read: 7.9 mm
